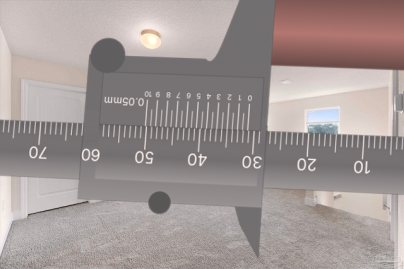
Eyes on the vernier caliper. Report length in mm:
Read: 31.2 mm
